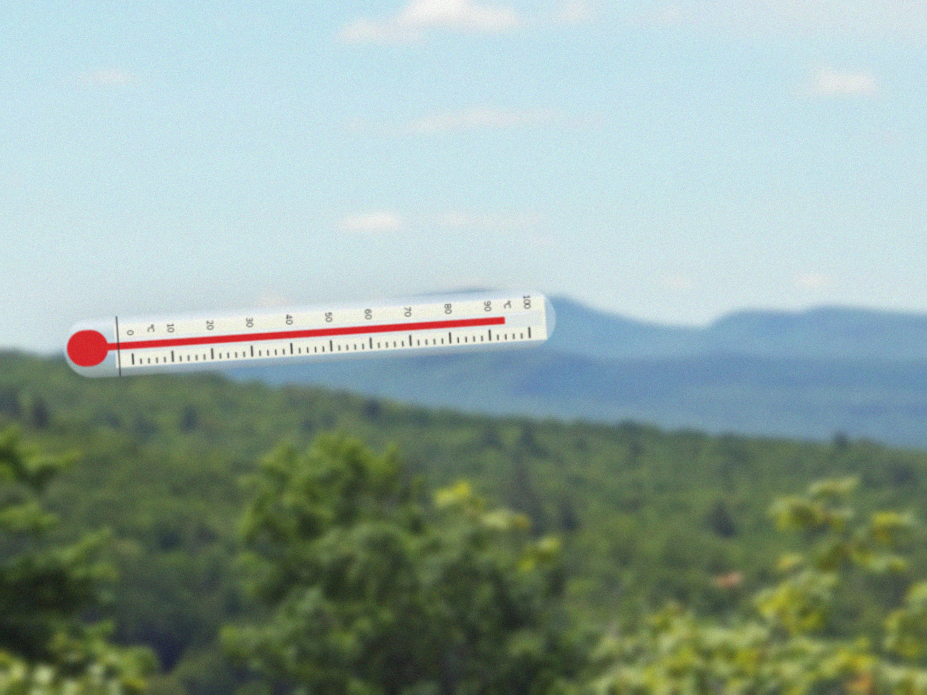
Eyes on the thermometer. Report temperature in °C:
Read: 94 °C
